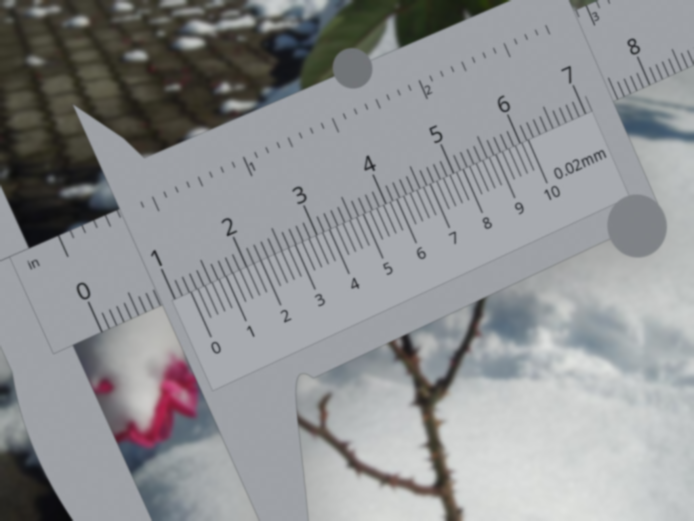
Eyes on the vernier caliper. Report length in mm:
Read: 12.2 mm
